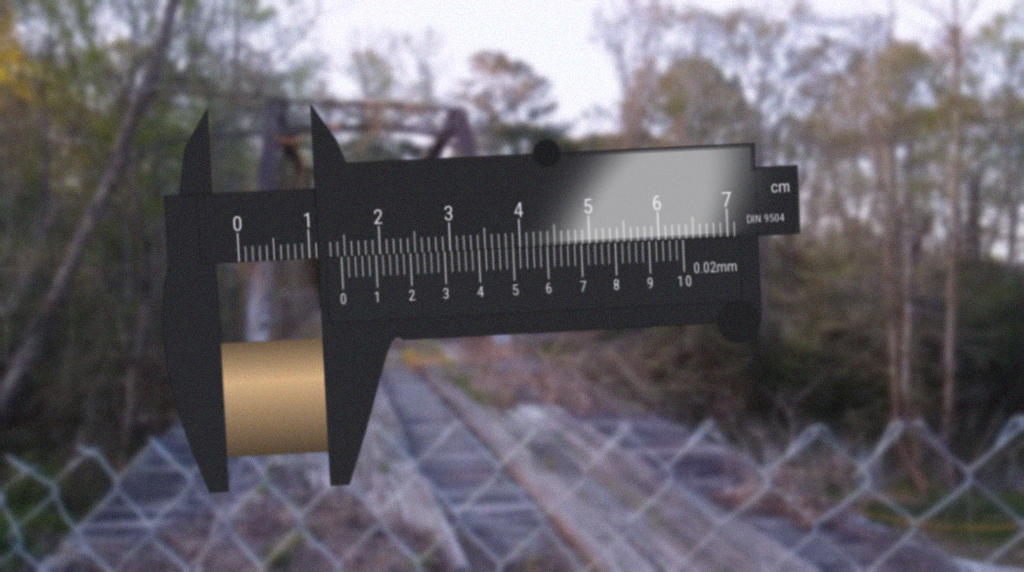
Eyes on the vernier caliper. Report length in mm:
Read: 14.5 mm
